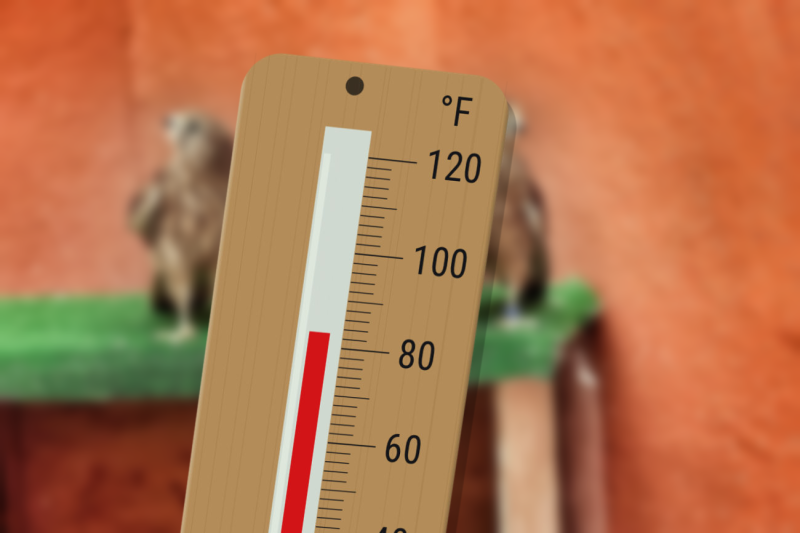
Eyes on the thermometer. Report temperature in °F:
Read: 83 °F
